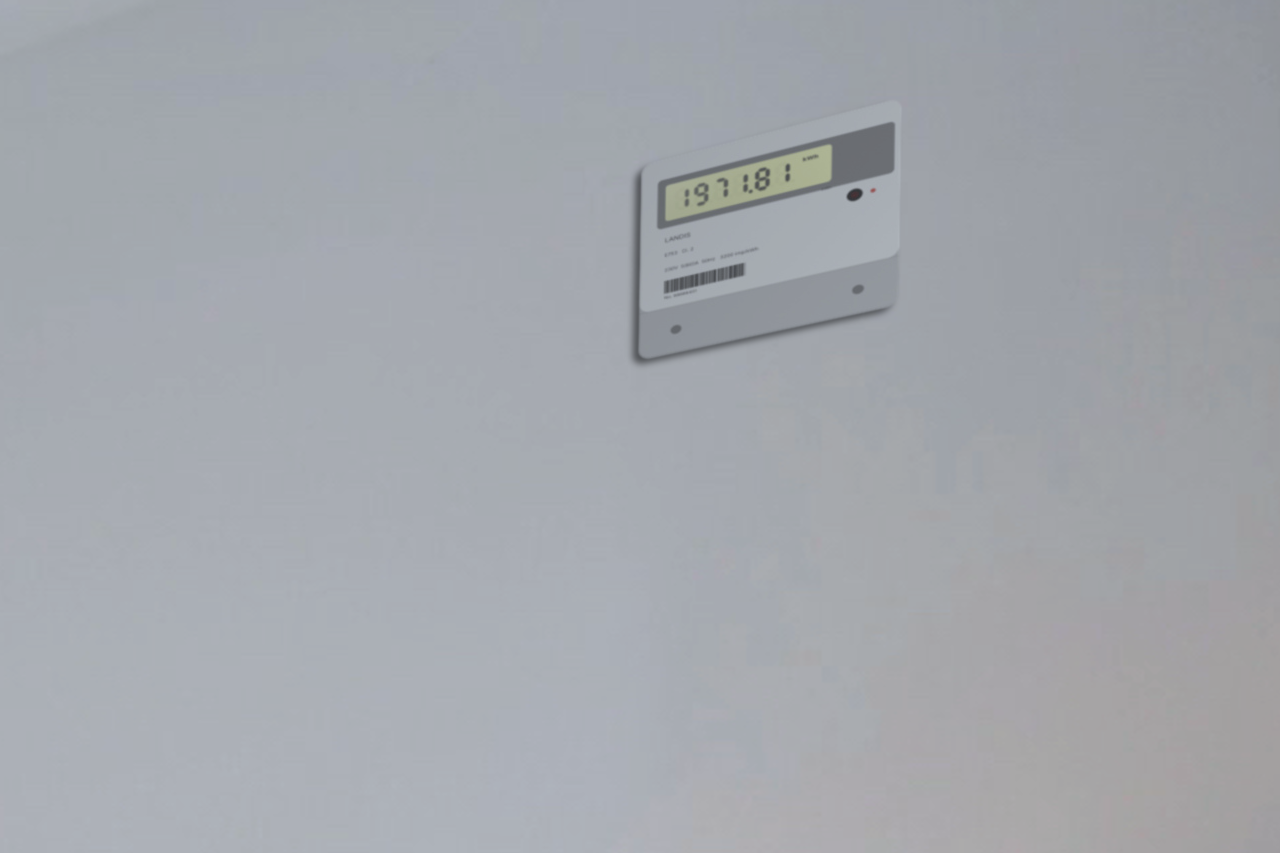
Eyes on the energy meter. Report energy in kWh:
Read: 1971.81 kWh
